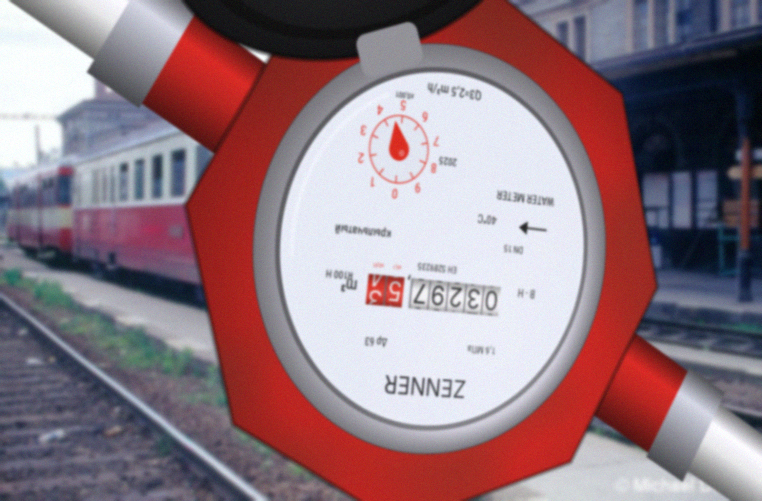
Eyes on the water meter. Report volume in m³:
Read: 3297.534 m³
